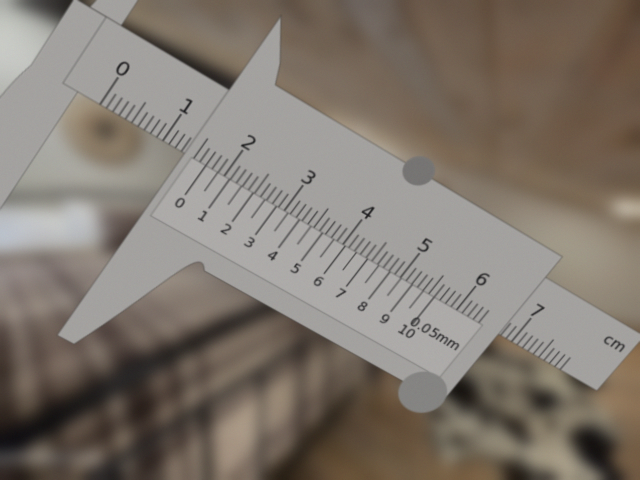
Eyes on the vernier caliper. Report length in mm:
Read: 17.0 mm
